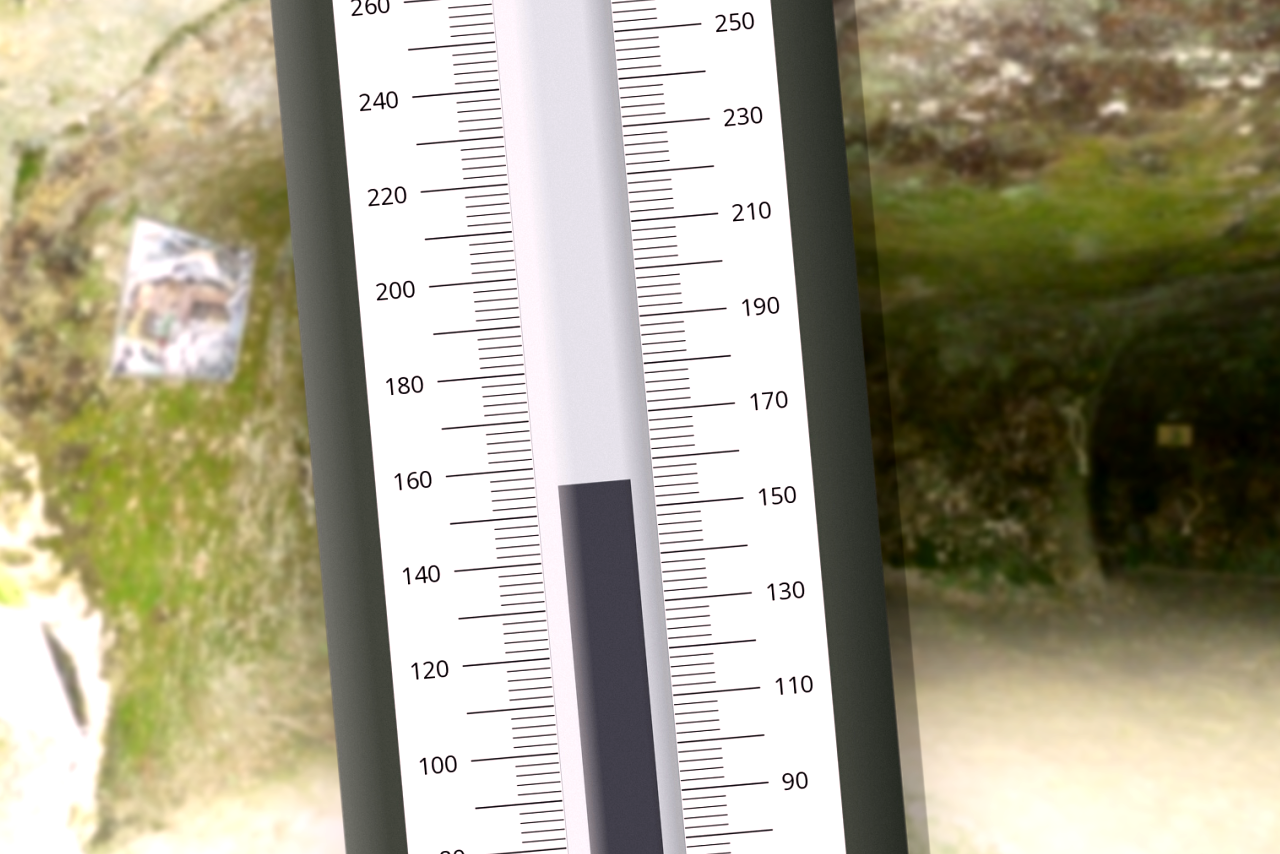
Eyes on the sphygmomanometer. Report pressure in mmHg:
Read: 156 mmHg
